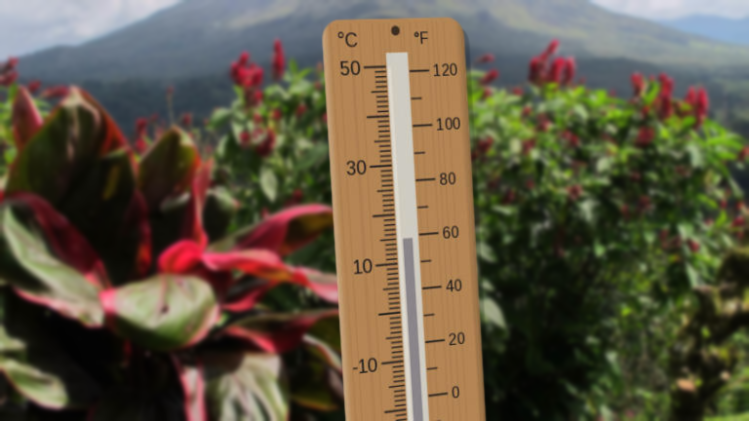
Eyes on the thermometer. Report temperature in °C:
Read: 15 °C
